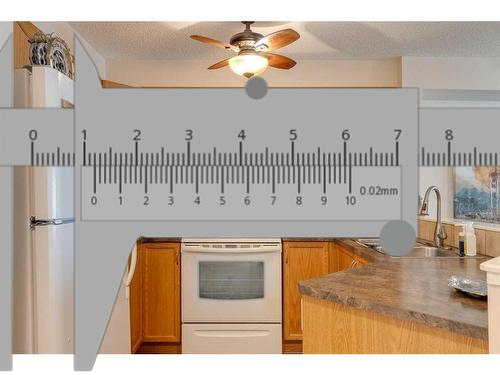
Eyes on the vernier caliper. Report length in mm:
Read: 12.0 mm
